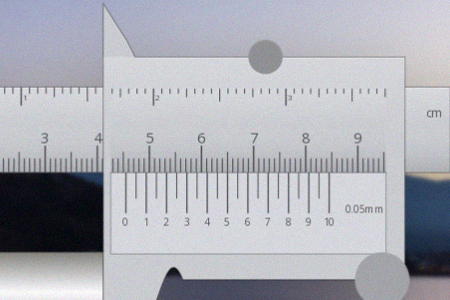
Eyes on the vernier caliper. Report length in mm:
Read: 45.5 mm
